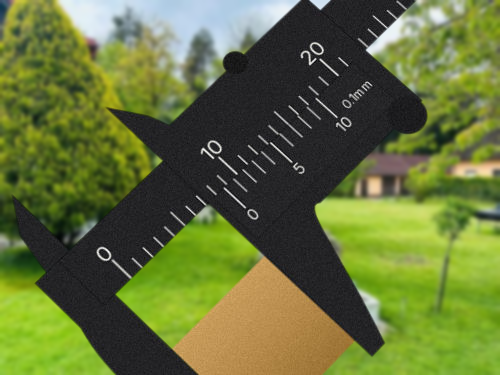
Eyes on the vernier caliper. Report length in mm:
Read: 8.7 mm
